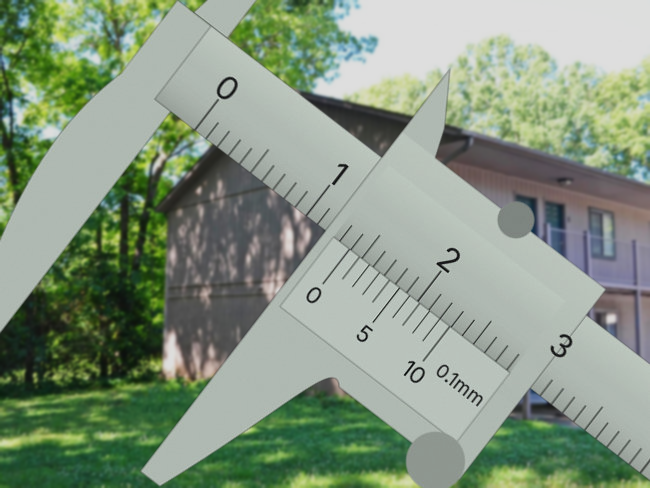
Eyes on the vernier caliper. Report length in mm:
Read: 13.9 mm
